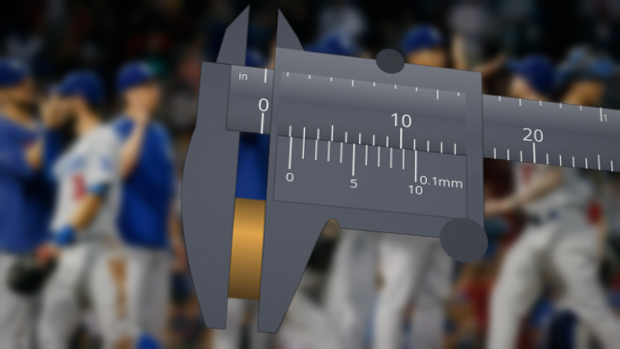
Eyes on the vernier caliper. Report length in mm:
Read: 2.1 mm
